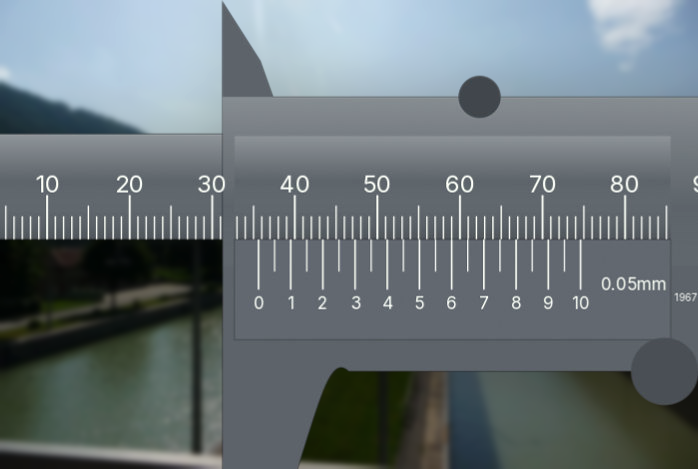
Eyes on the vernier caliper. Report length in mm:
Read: 35.6 mm
